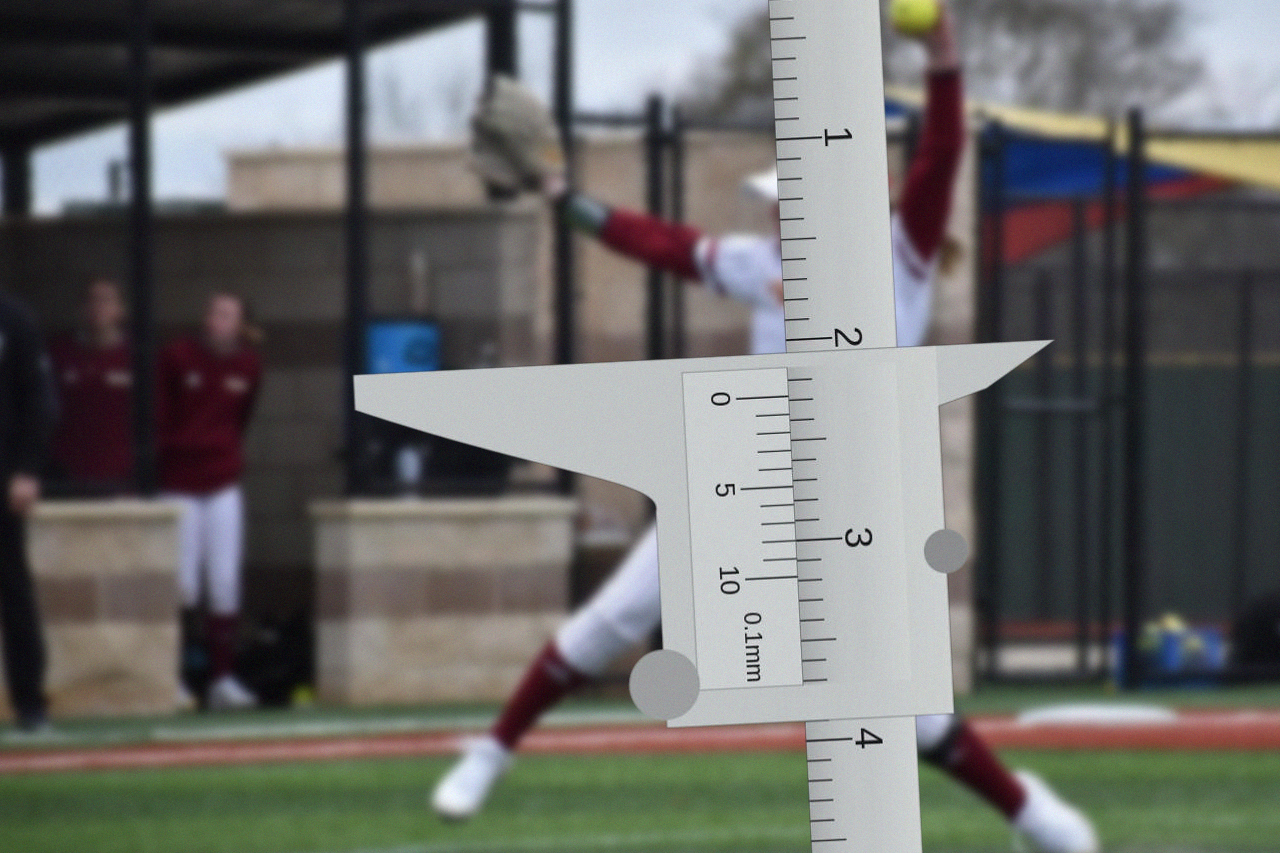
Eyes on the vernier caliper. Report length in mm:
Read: 22.8 mm
